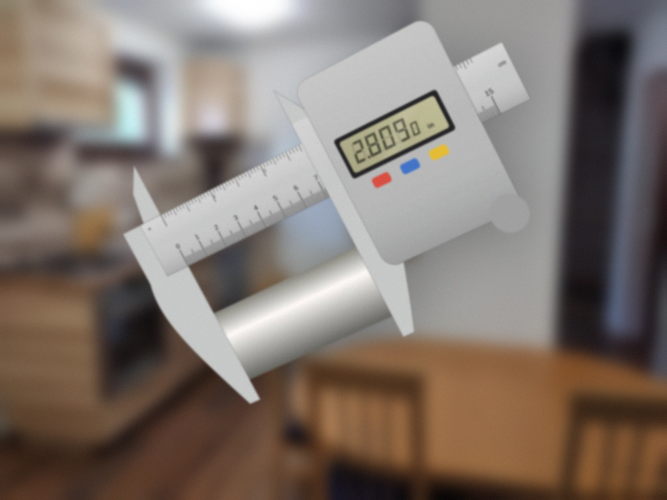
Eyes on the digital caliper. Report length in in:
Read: 2.8090 in
